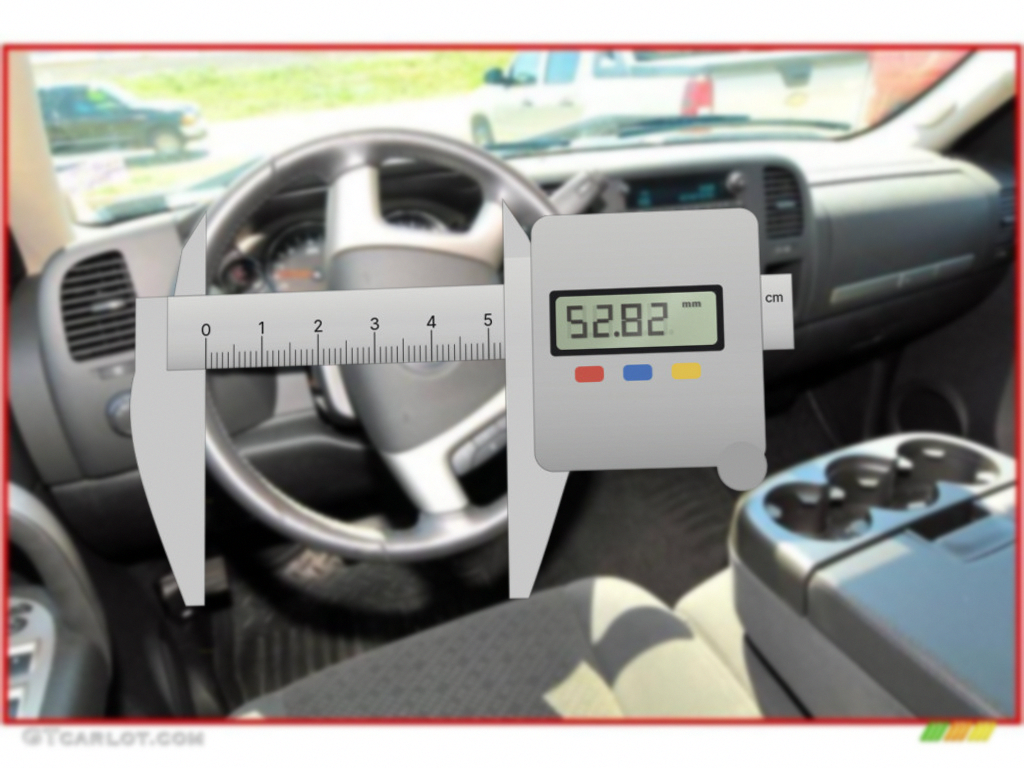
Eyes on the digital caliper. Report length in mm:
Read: 52.82 mm
